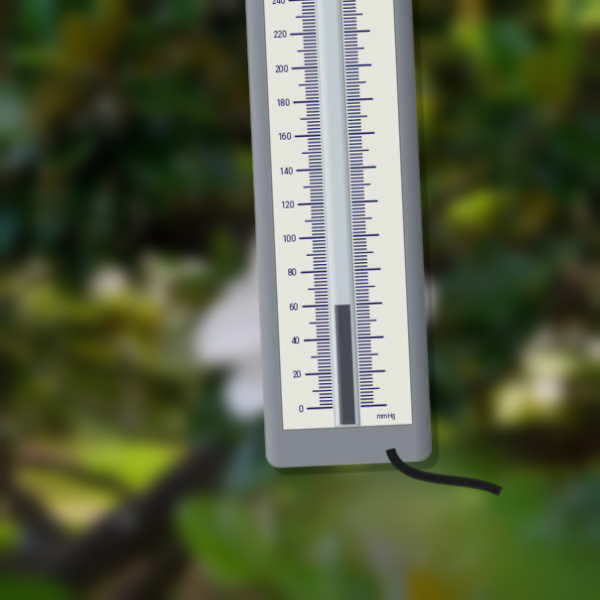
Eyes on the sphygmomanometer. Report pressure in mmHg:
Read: 60 mmHg
